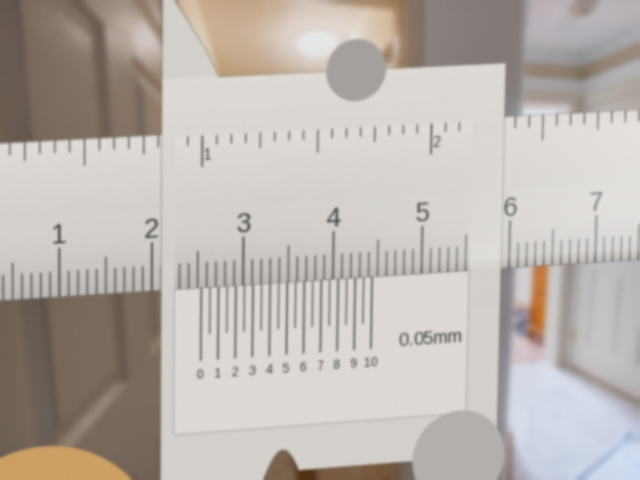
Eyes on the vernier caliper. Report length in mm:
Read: 25.4 mm
